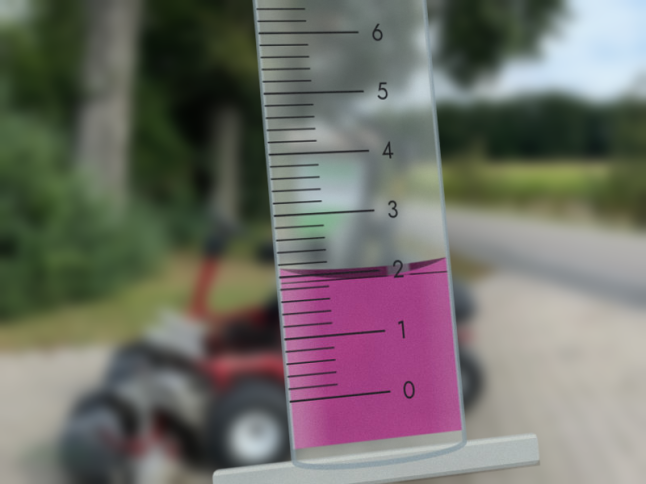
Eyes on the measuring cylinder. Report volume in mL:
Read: 1.9 mL
